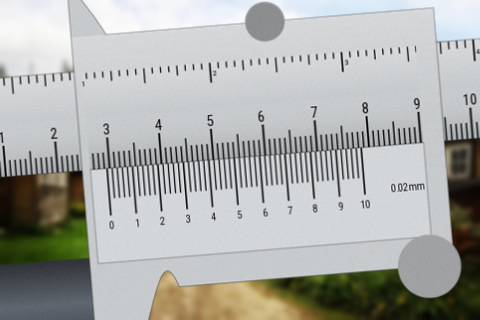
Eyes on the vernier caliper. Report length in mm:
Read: 29.5 mm
